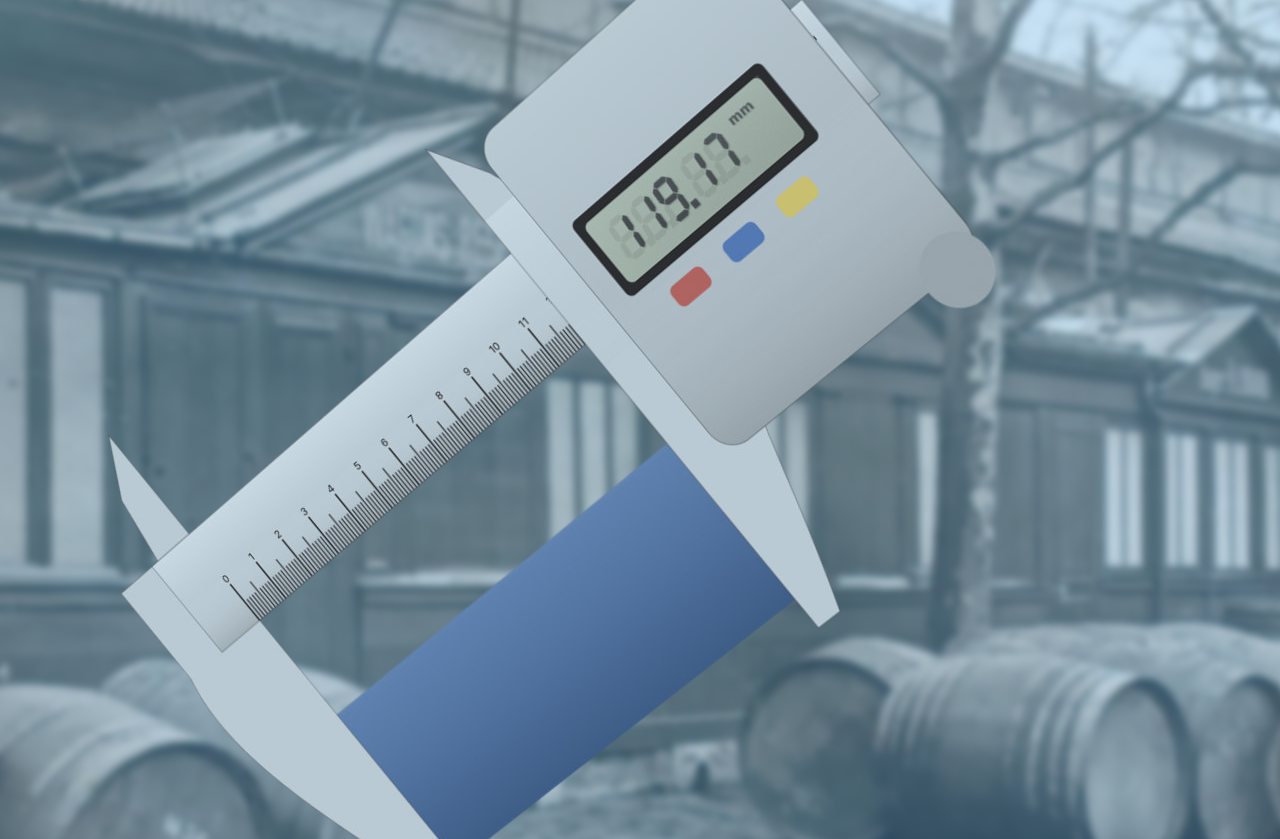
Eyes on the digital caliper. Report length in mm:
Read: 119.17 mm
